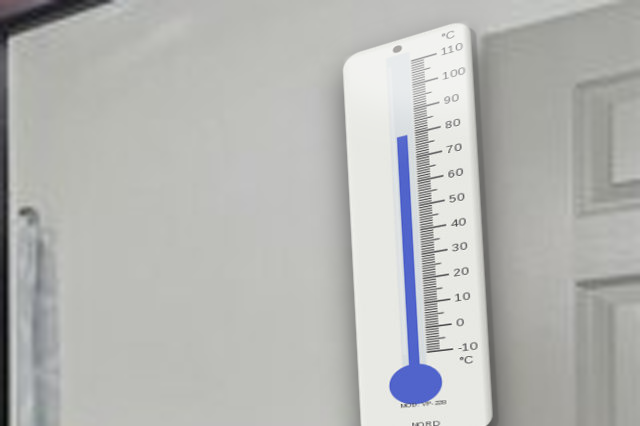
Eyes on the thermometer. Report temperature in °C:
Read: 80 °C
